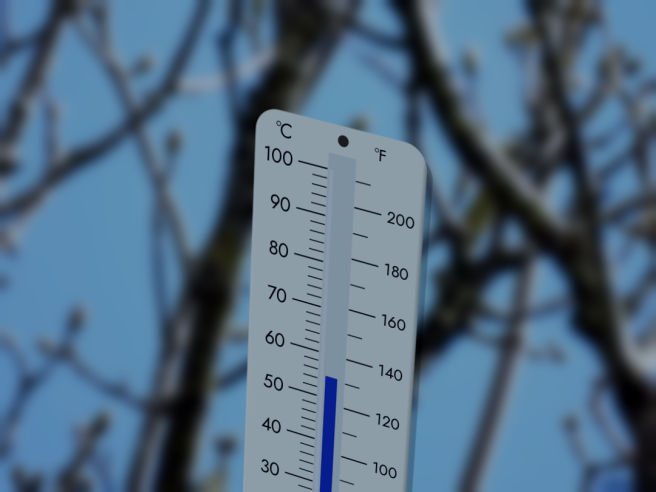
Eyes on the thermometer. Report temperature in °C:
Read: 55 °C
